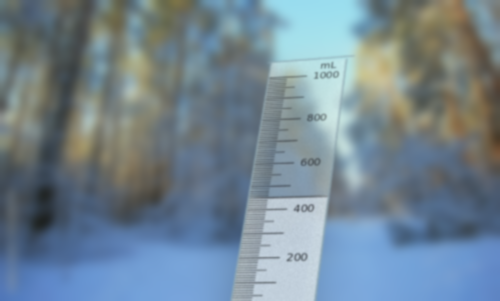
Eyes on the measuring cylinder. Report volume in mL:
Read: 450 mL
